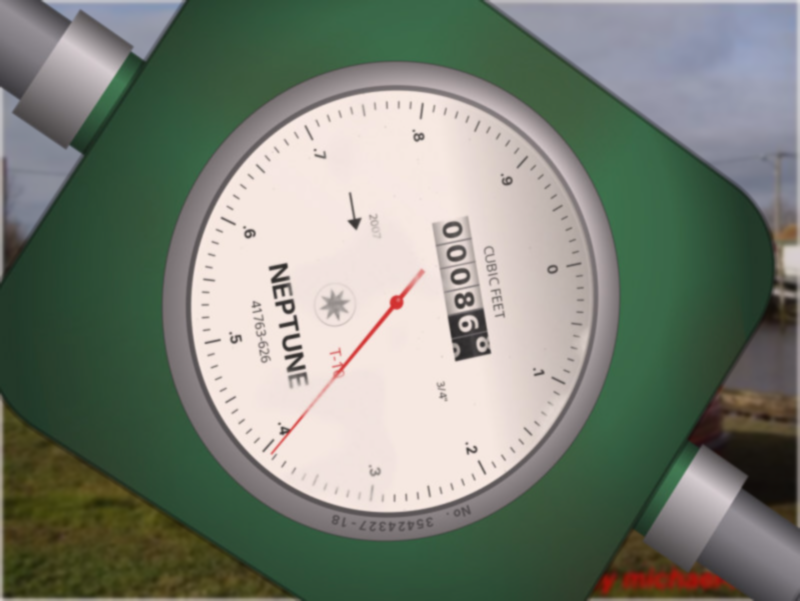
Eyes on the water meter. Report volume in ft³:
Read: 868.39 ft³
